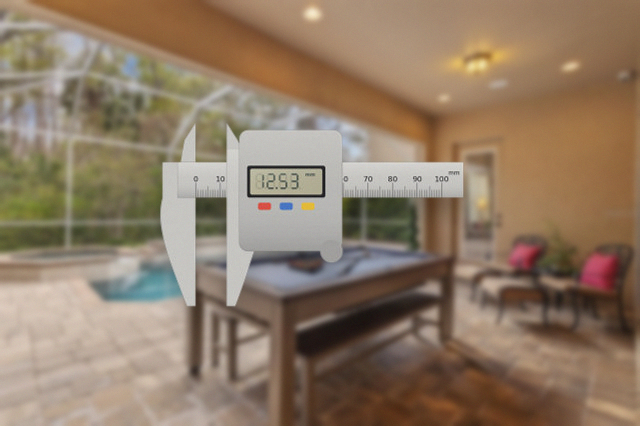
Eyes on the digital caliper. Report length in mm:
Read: 12.53 mm
